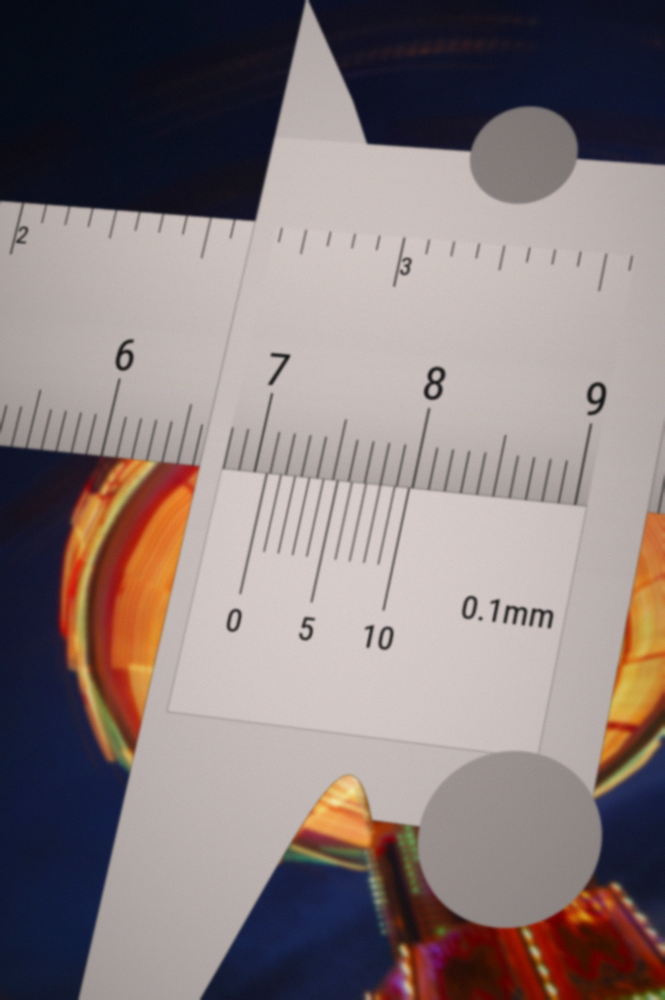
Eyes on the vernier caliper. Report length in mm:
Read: 70.8 mm
